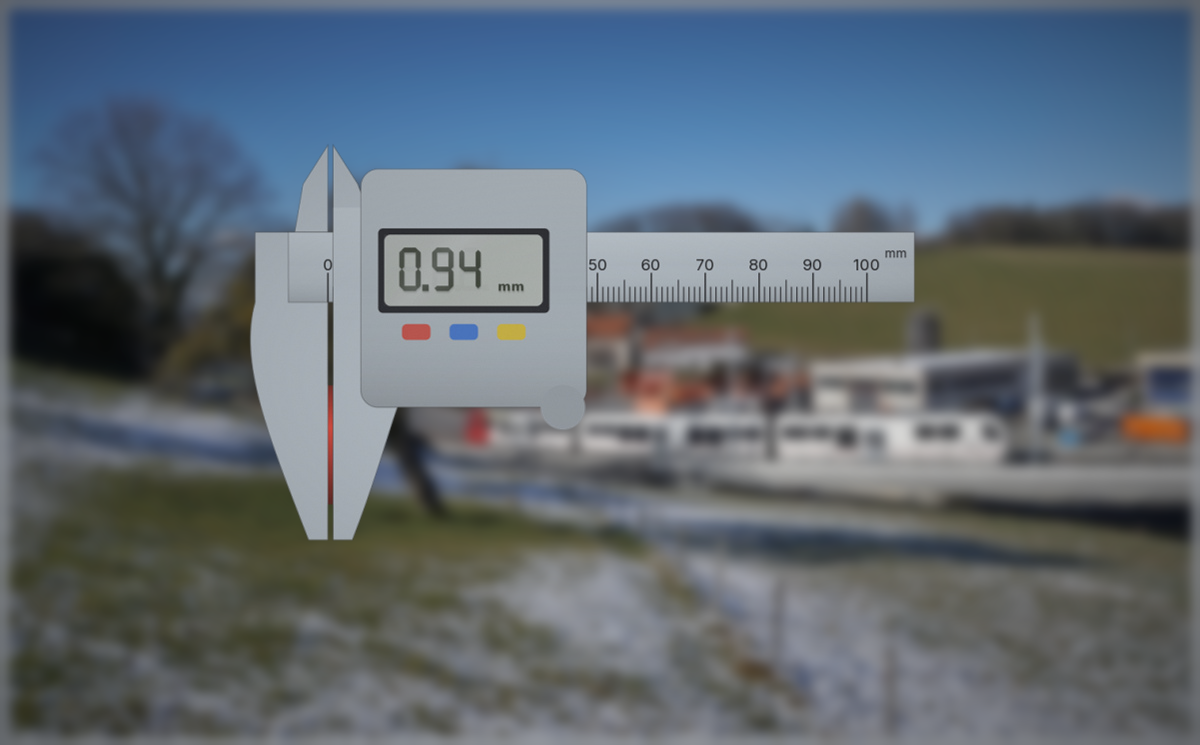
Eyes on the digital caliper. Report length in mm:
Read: 0.94 mm
